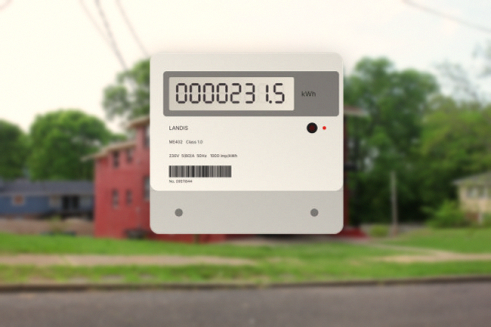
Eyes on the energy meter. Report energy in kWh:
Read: 231.5 kWh
